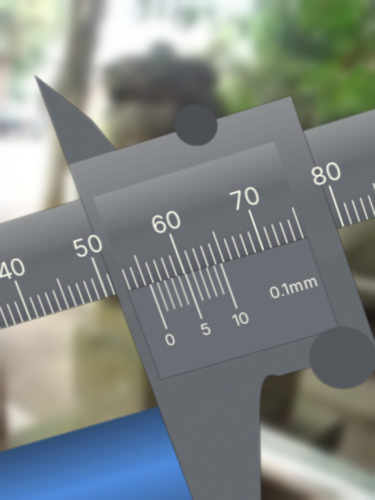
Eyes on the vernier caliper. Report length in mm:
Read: 55.6 mm
